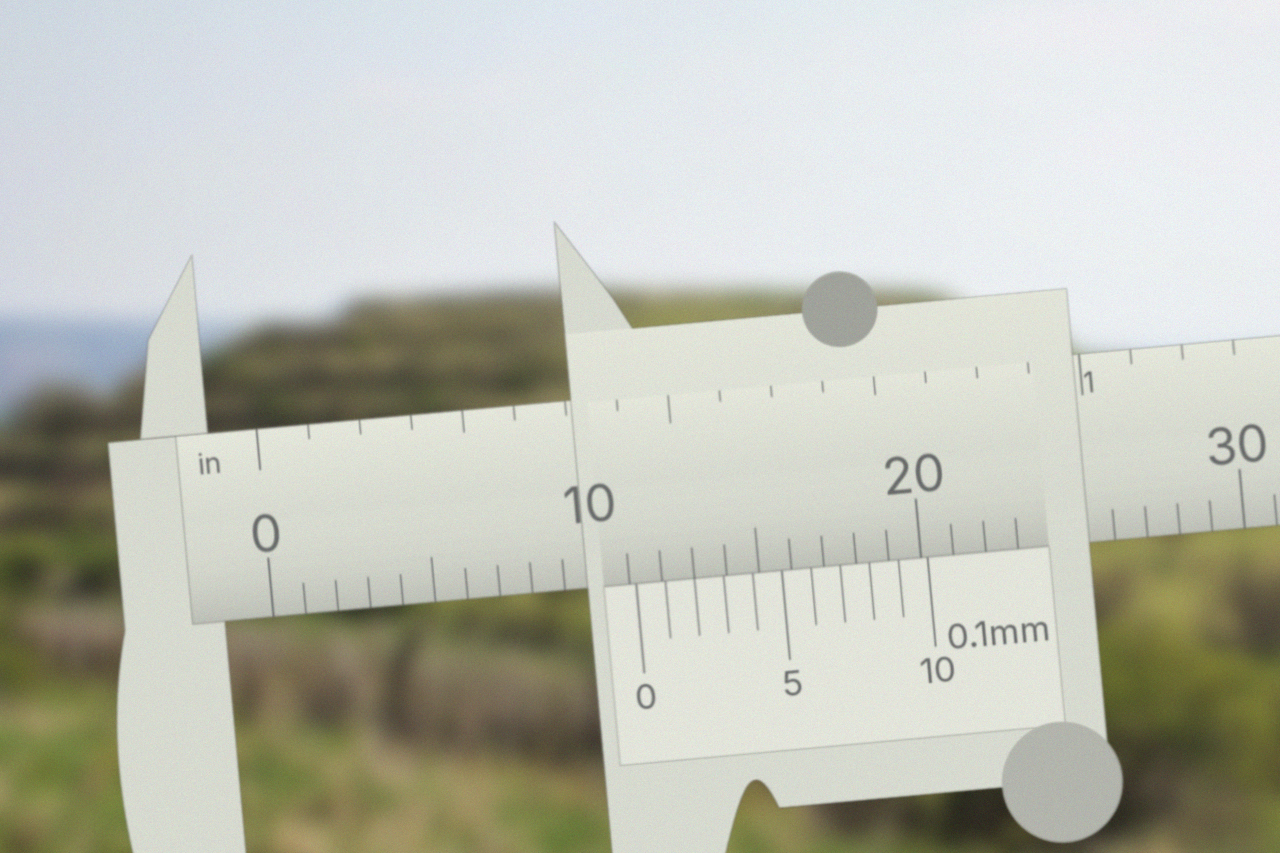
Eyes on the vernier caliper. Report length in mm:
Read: 11.2 mm
